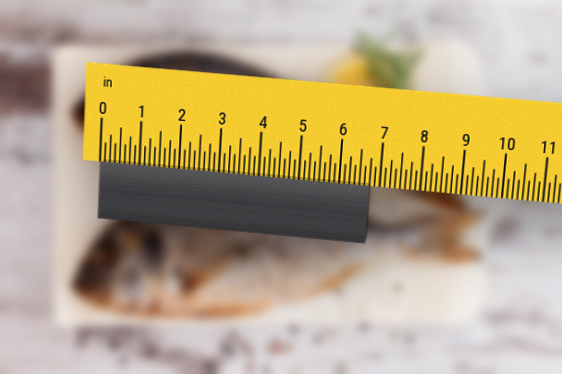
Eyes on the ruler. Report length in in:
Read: 6.75 in
